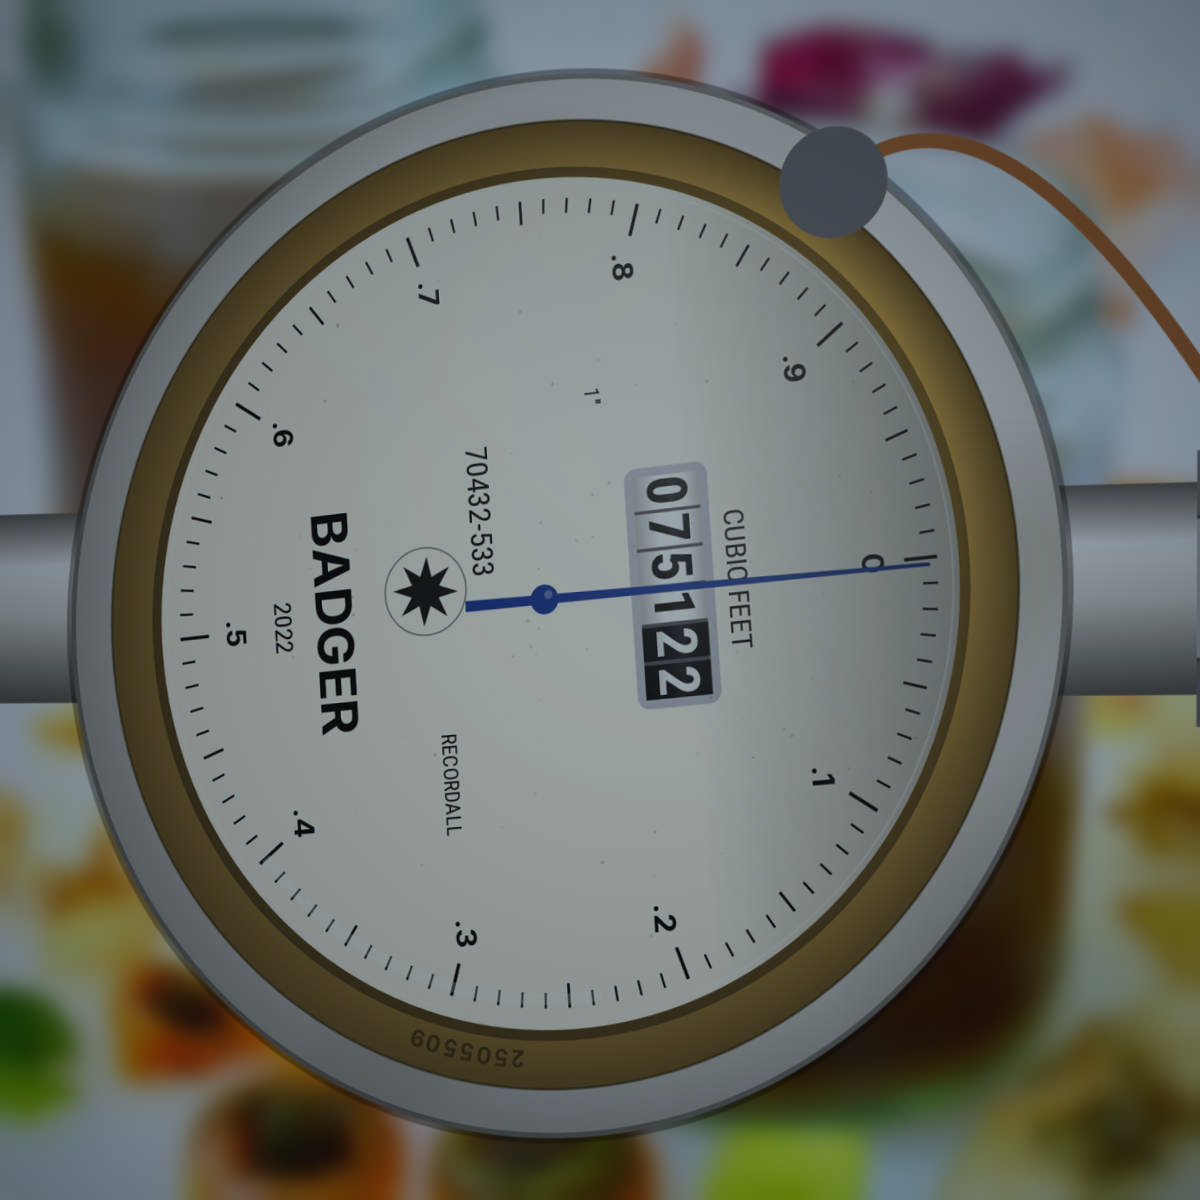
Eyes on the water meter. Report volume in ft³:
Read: 75122.00 ft³
